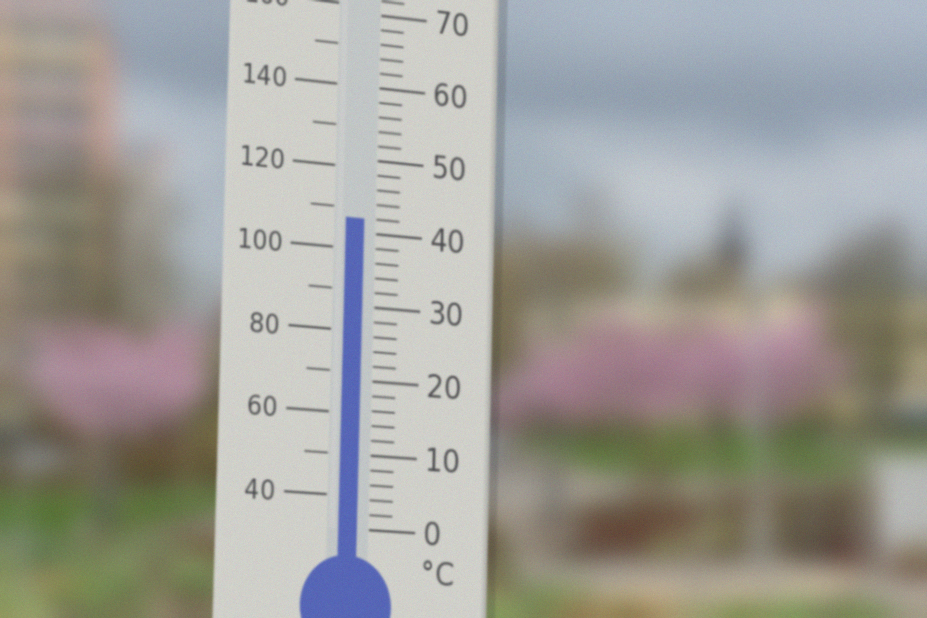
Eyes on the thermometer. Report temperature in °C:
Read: 42 °C
